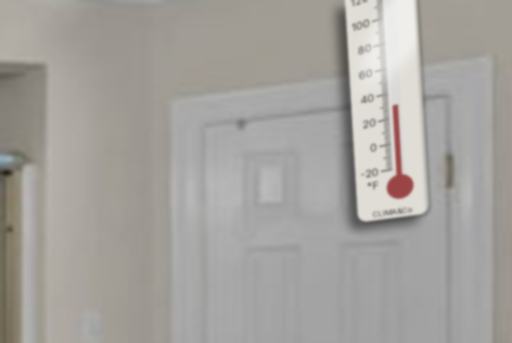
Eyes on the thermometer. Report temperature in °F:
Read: 30 °F
